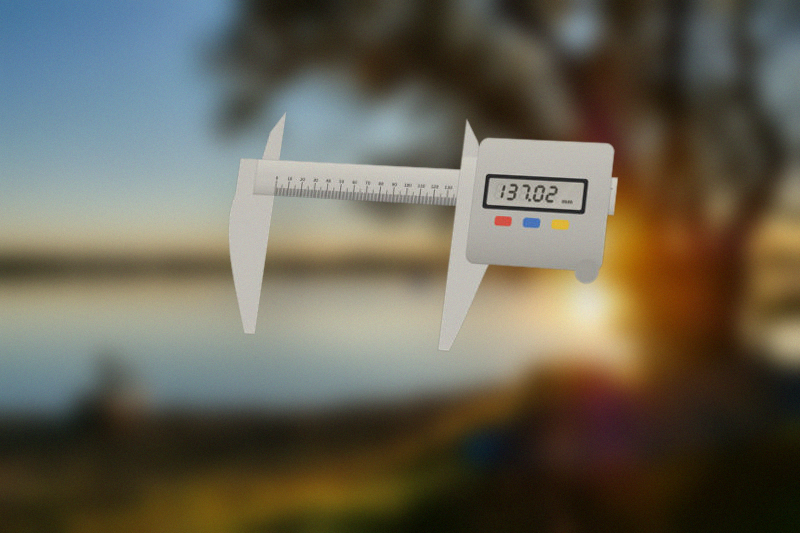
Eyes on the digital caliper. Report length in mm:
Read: 137.02 mm
